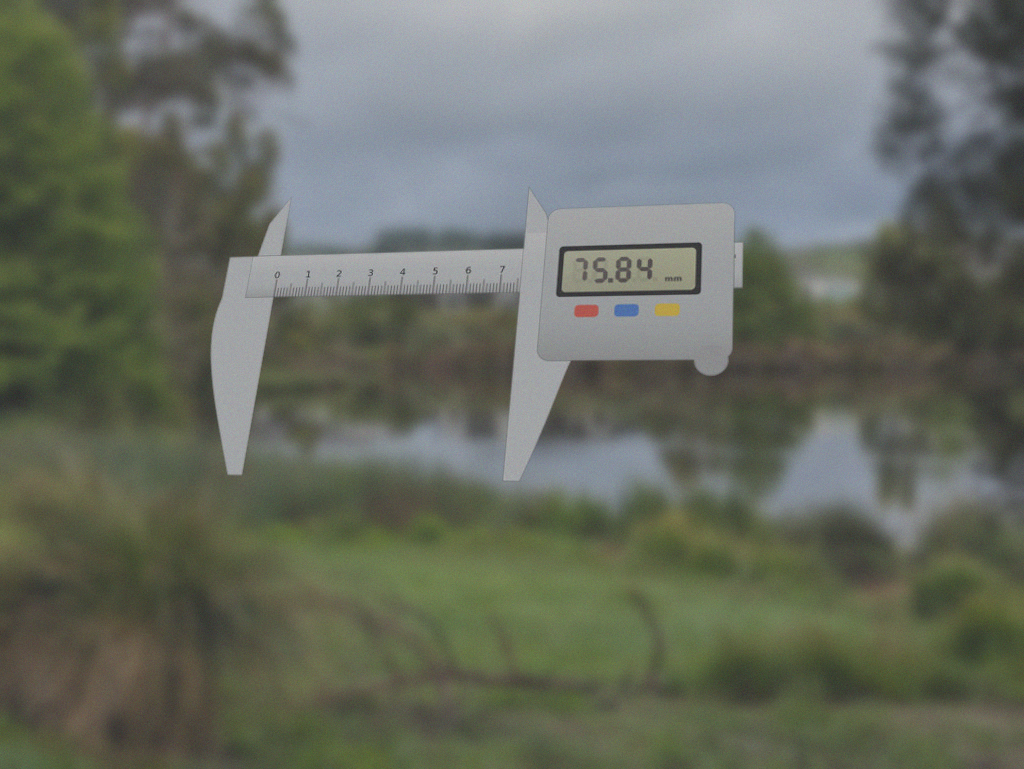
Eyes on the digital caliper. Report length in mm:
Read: 75.84 mm
